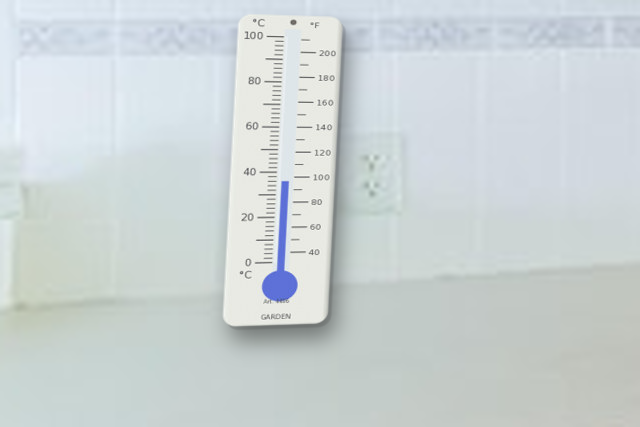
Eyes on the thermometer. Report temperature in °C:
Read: 36 °C
